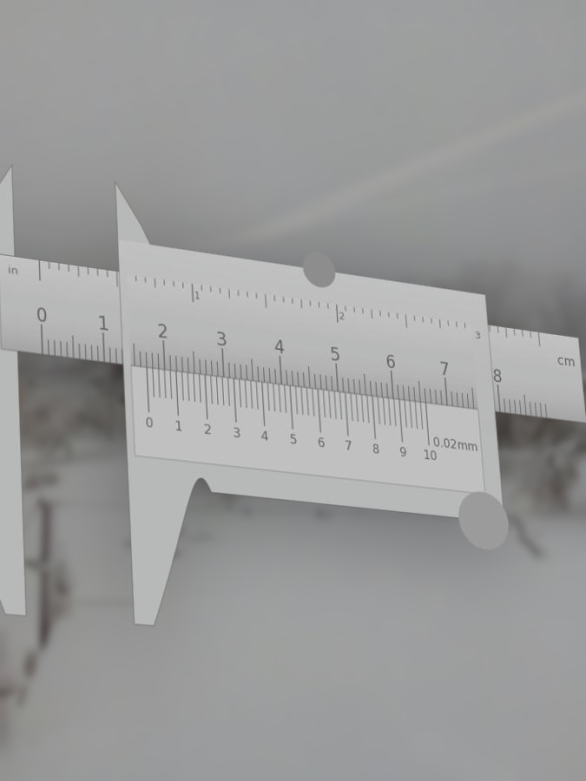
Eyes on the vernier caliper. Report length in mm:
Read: 17.0 mm
